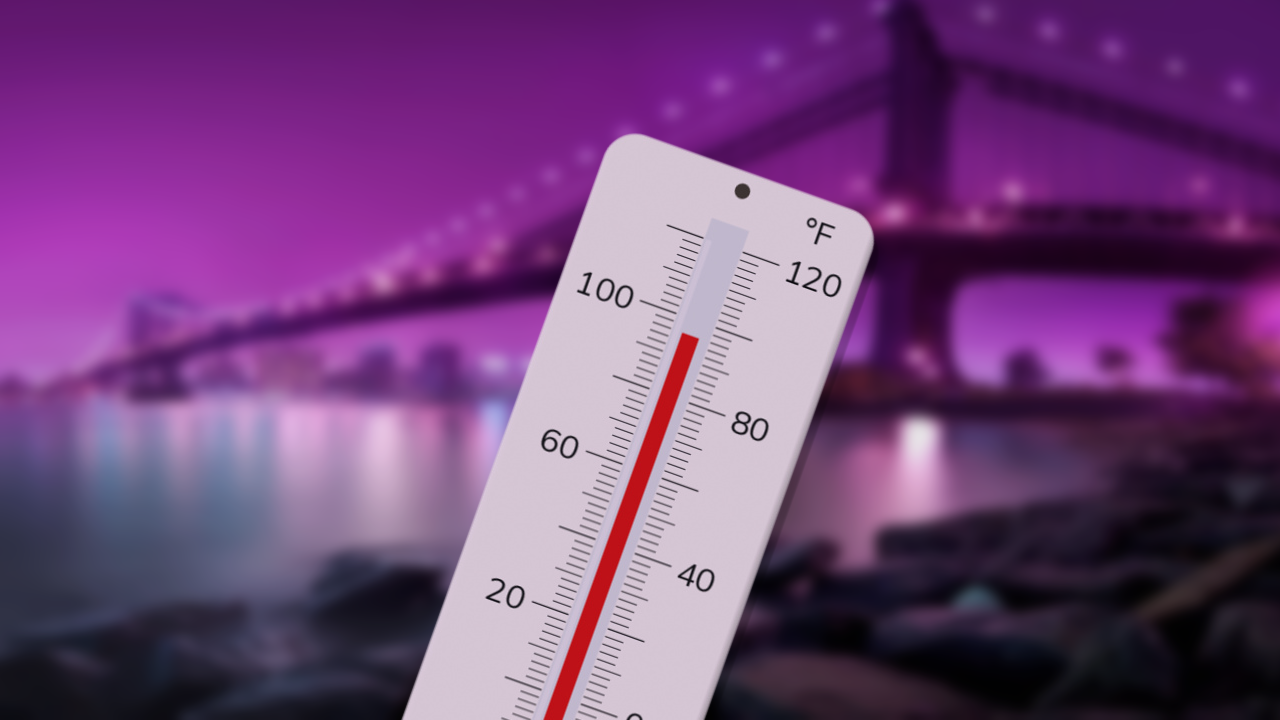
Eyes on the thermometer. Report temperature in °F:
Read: 96 °F
